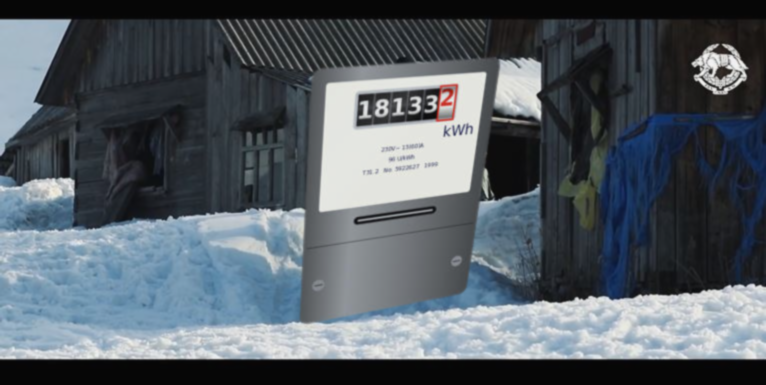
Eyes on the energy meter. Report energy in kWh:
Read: 18133.2 kWh
